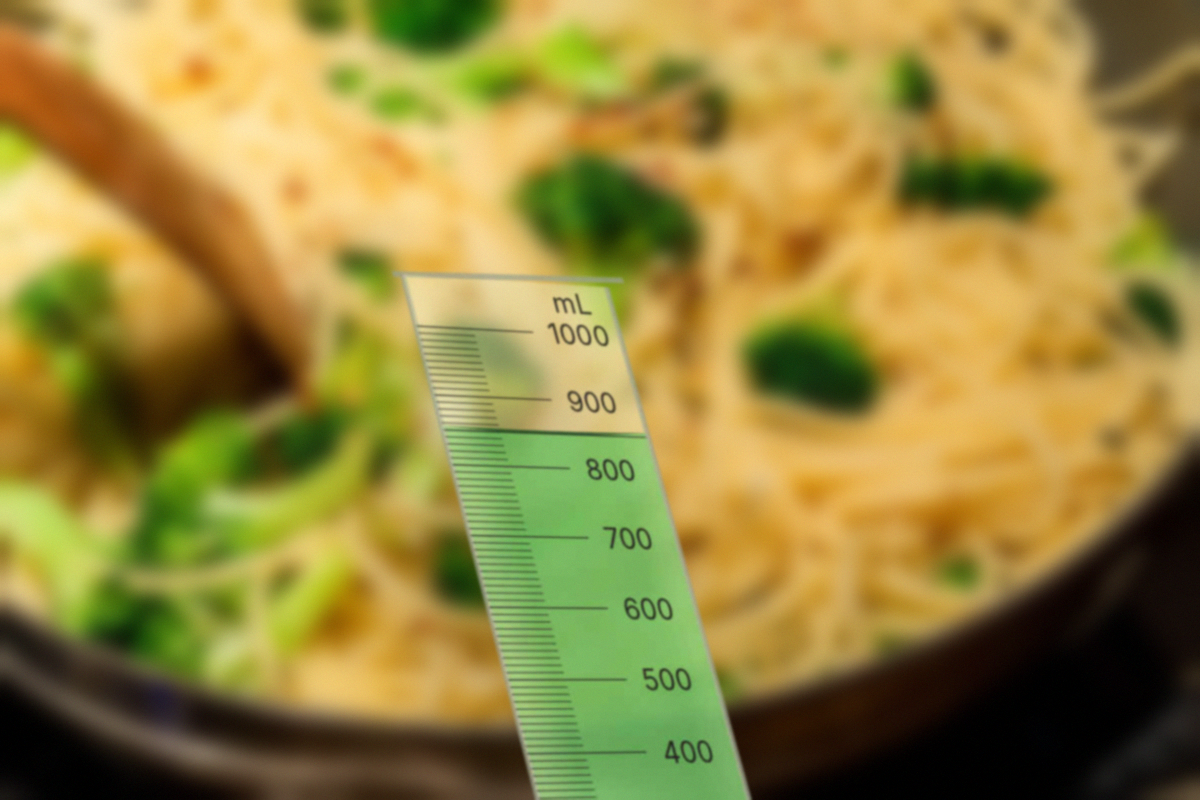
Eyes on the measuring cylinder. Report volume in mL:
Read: 850 mL
